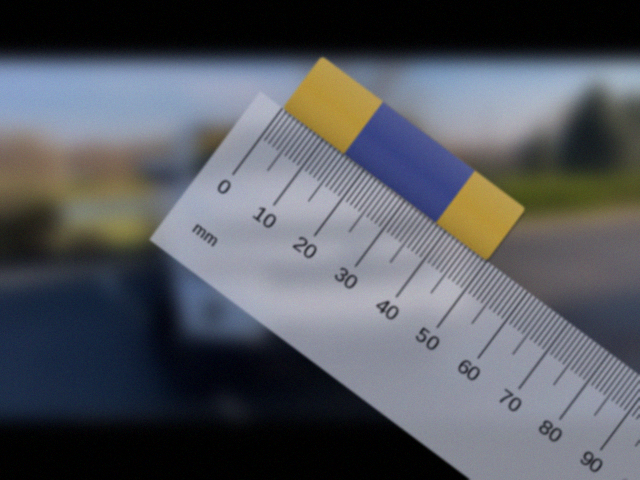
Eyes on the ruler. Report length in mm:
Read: 50 mm
